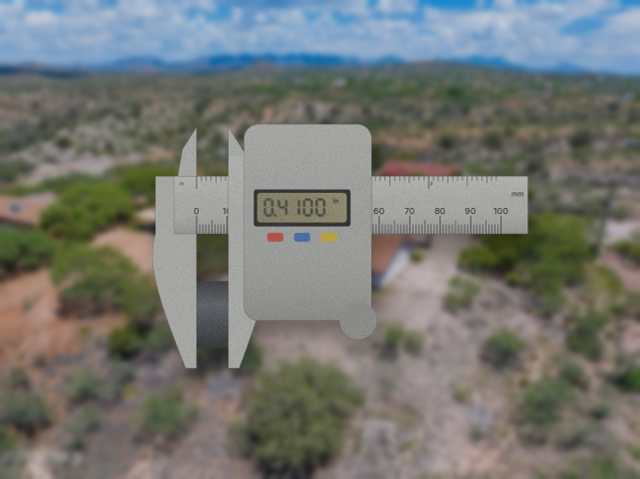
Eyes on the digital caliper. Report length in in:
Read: 0.4100 in
